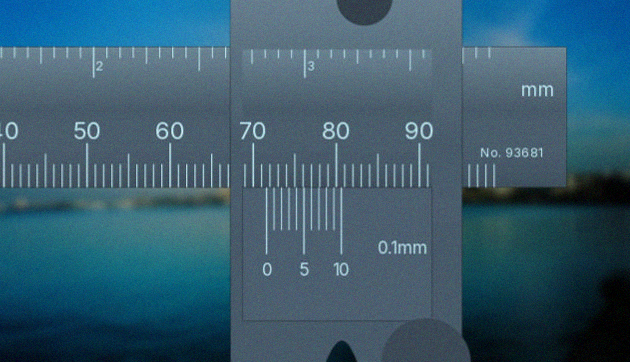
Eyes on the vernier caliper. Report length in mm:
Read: 71.6 mm
